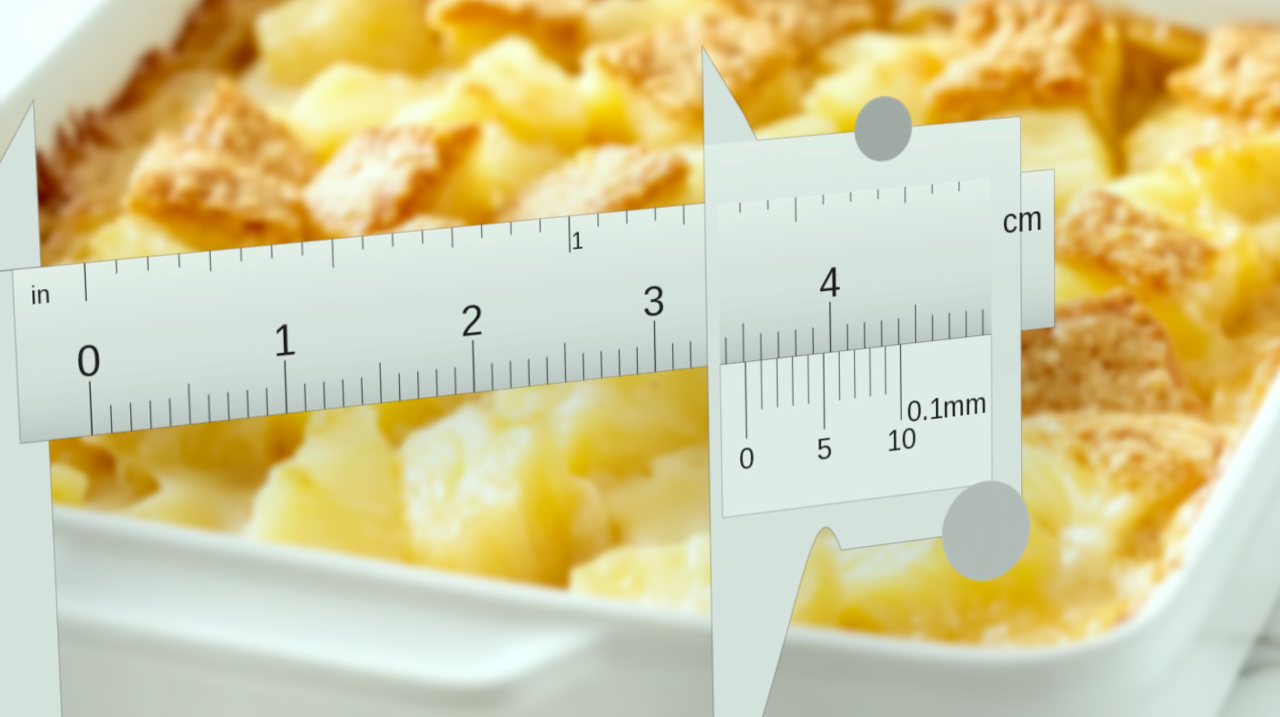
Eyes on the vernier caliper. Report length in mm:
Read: 35.1 mm
